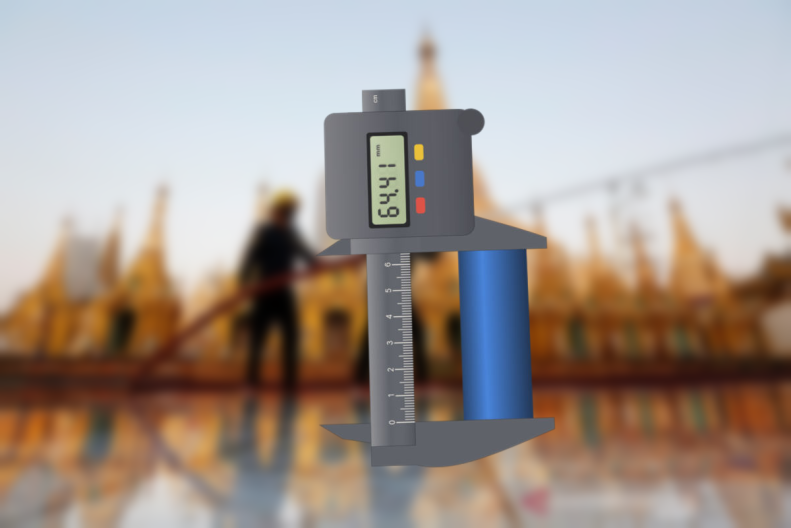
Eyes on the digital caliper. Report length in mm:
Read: 64.41 mm
